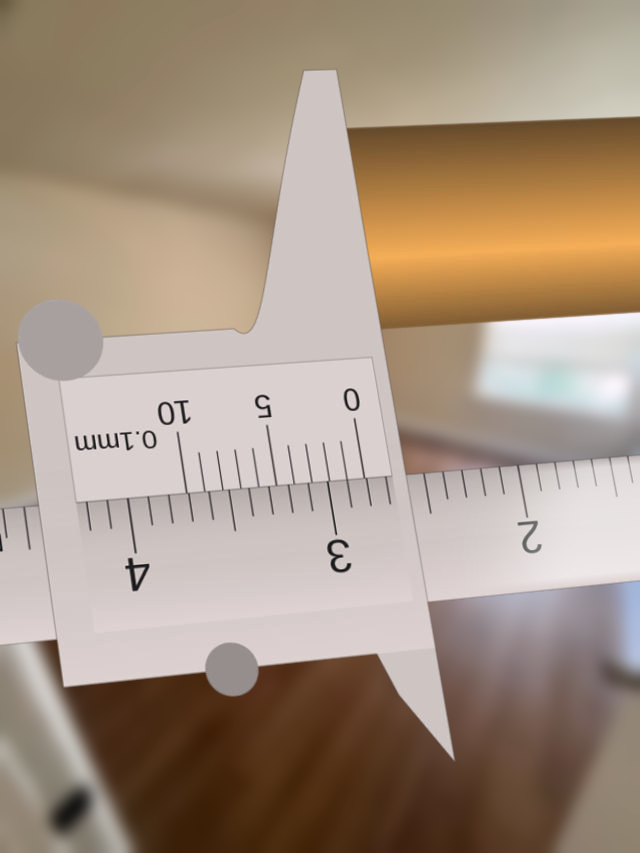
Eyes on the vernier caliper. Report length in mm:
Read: 28.1 mm
